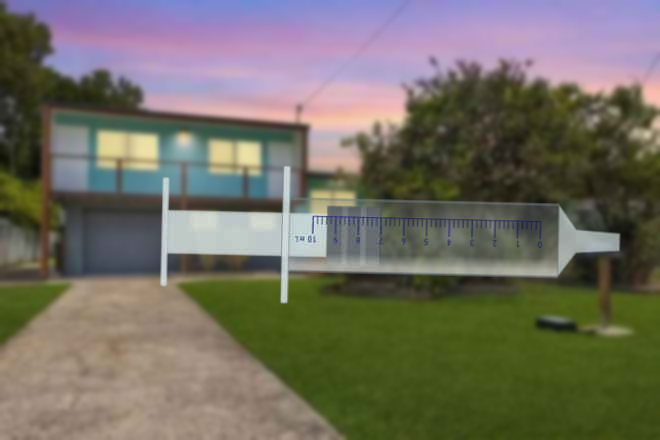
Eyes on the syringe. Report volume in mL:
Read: 7 mL
